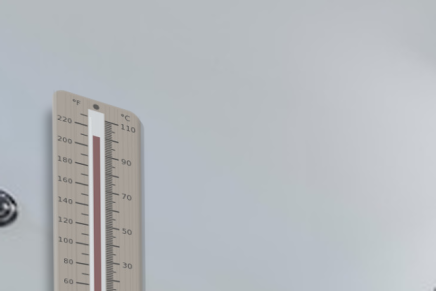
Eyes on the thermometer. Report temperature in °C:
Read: 100 °C
